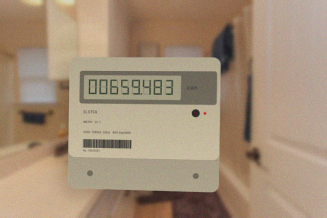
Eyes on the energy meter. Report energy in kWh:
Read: 659.483 kWh
